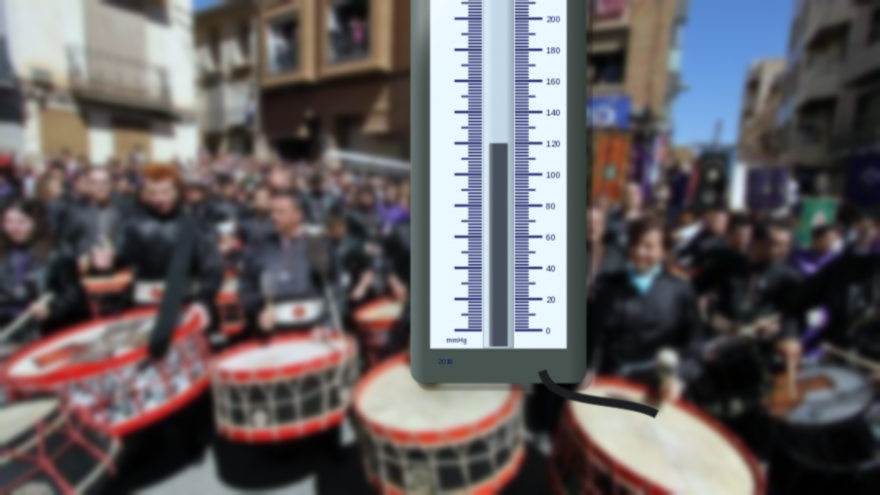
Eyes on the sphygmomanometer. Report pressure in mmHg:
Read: 120 mmHg
